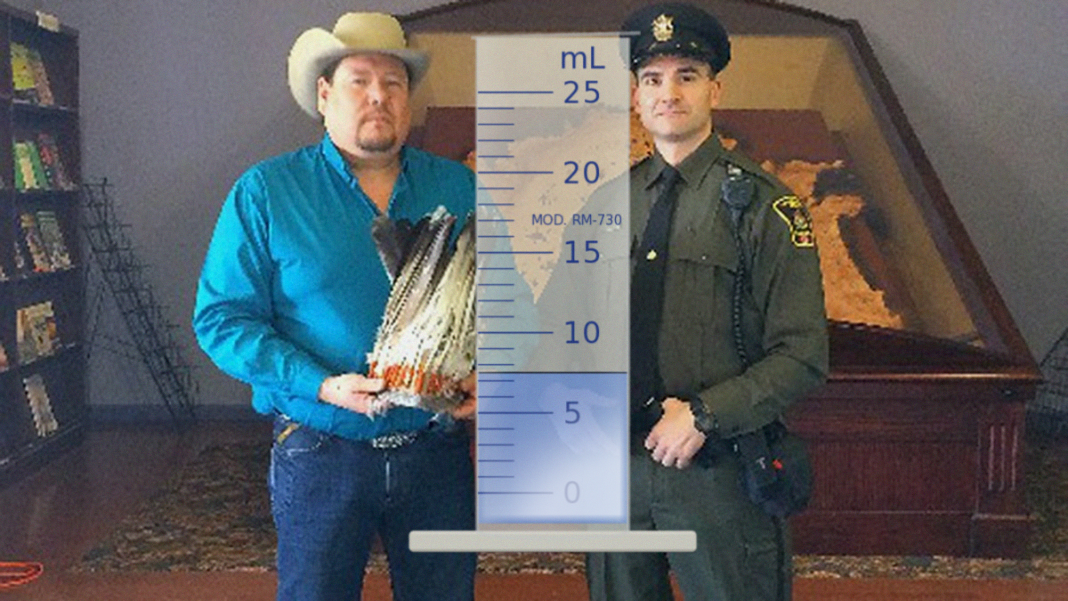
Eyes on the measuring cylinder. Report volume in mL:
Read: 7.5 mL
